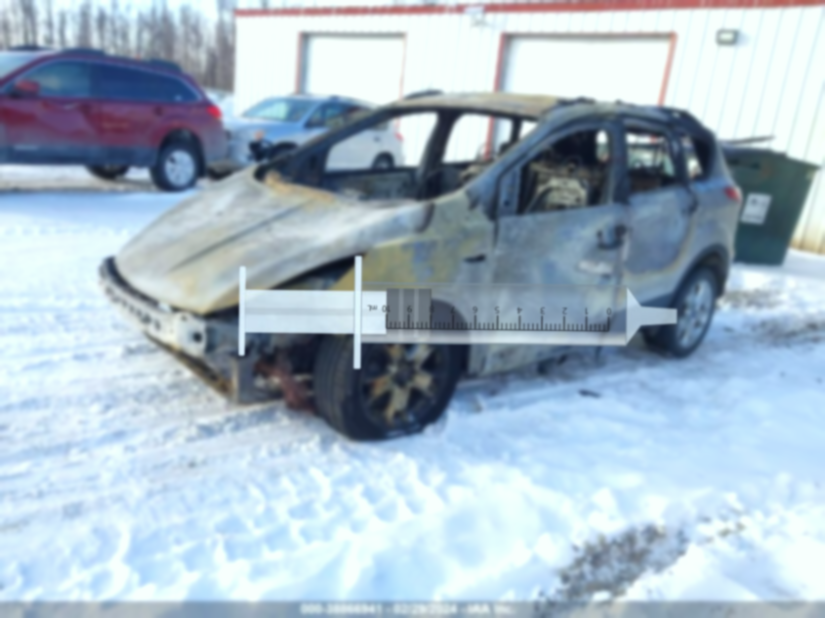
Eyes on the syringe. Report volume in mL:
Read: 8 mL
